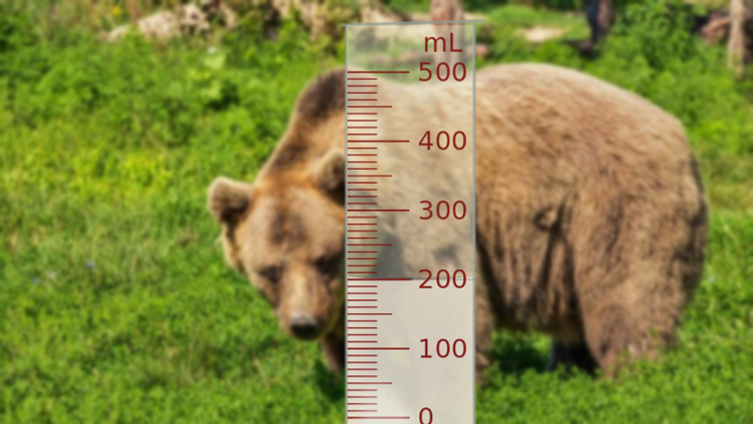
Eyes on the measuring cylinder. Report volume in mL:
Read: 200 mL
